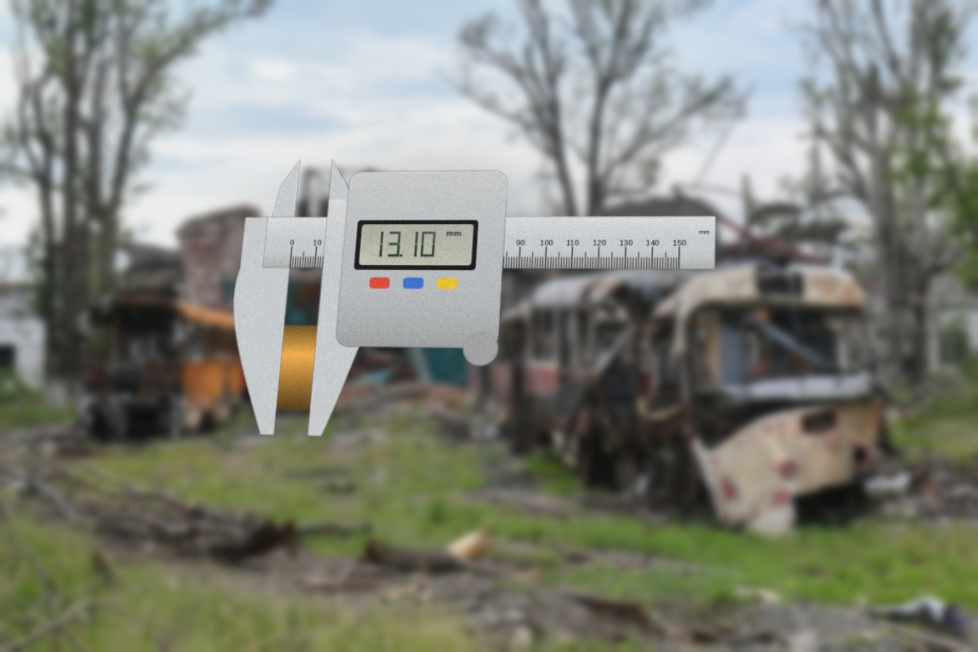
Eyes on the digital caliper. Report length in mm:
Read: 13.10 mm
